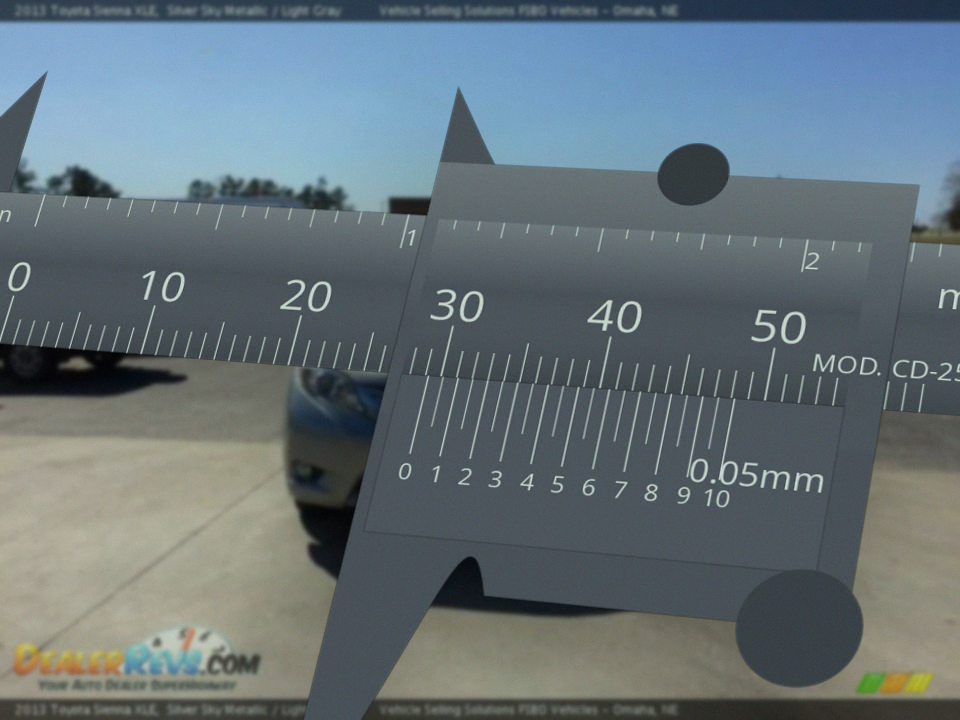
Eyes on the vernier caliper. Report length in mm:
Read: 29.2 mm
